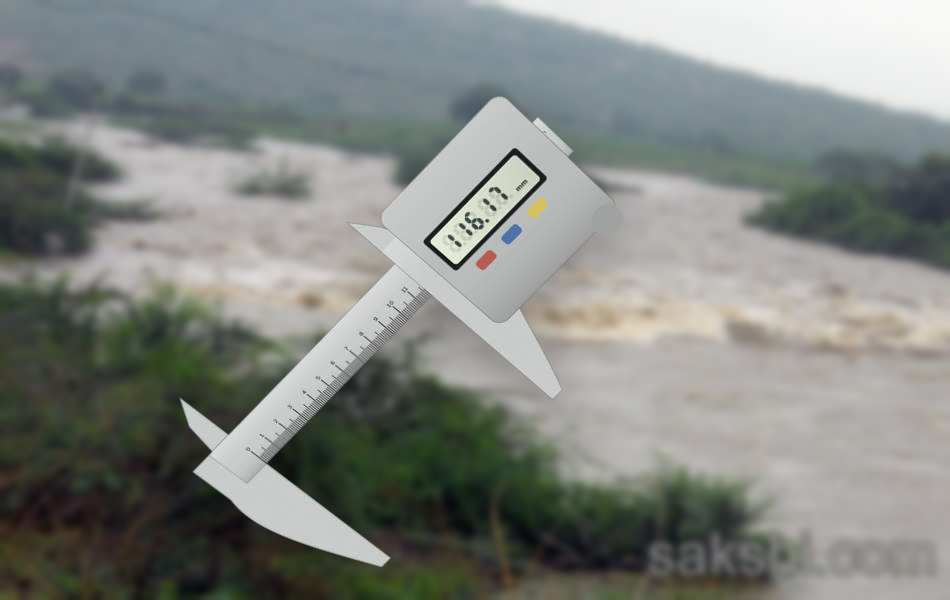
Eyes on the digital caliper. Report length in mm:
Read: 116.17 mm
